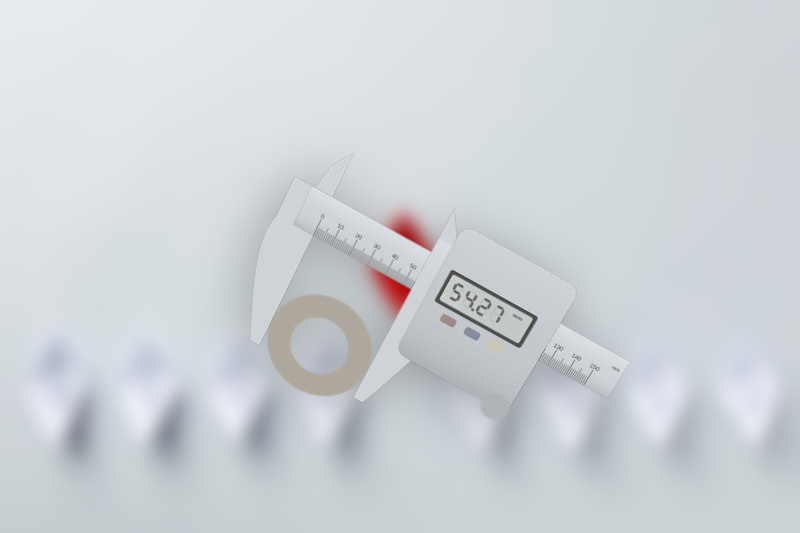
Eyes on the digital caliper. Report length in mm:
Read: 54.27 mm
